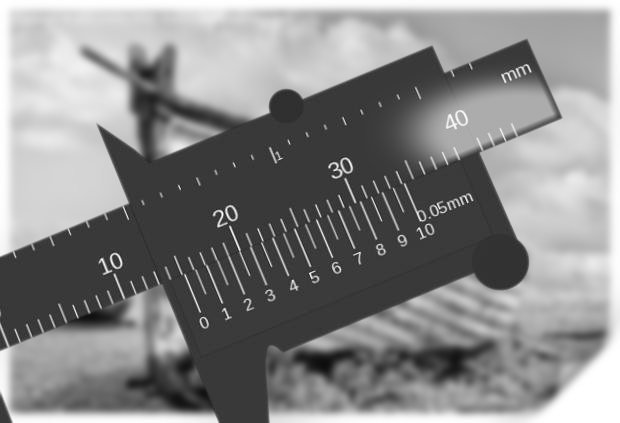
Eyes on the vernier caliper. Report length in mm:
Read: 15.2 mm
